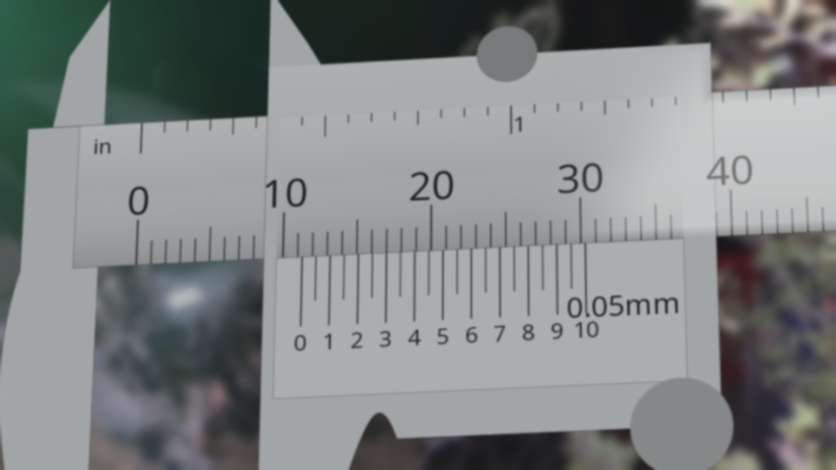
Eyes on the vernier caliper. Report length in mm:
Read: 11.3 mm
